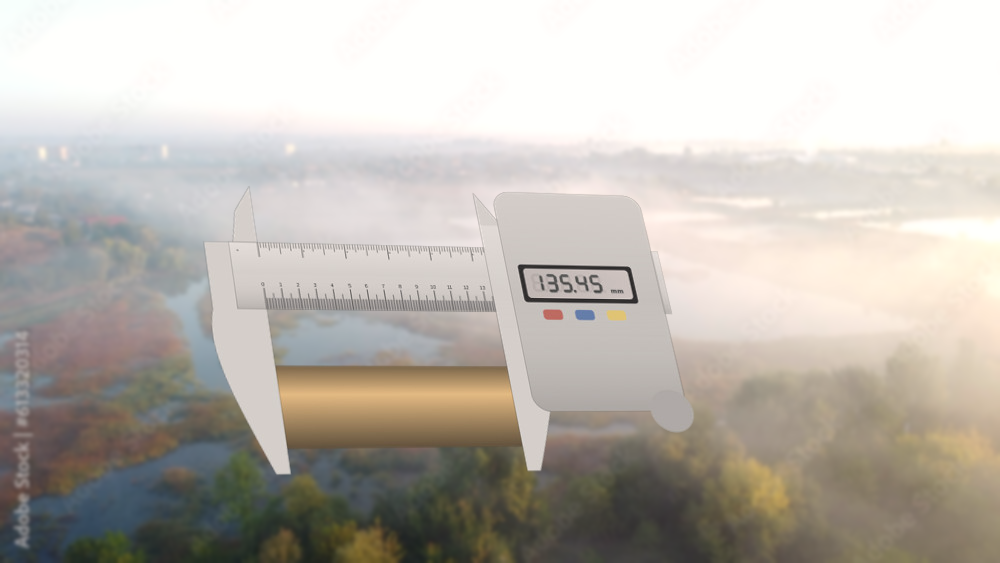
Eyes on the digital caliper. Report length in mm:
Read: 135.45 mm
